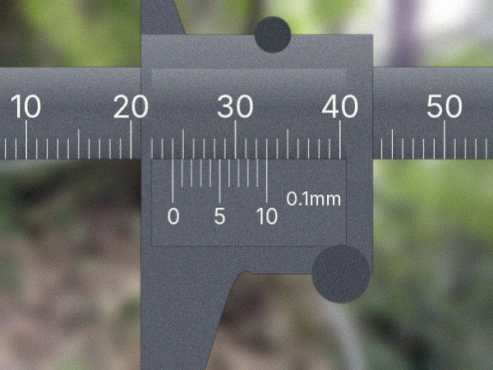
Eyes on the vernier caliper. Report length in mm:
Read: 24.0 mm
